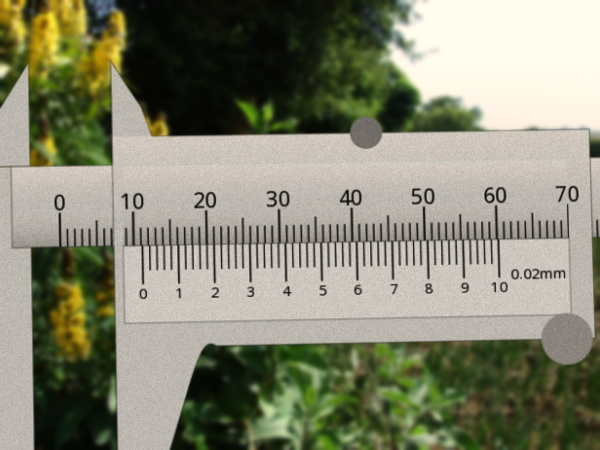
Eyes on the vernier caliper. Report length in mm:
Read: 11.2 mm
